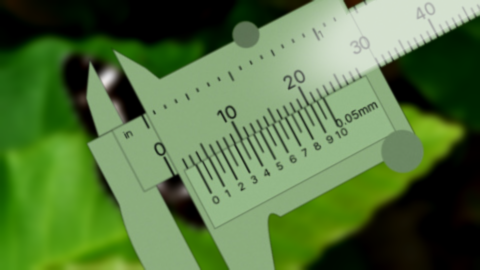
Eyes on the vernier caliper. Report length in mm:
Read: 3.2 mm
